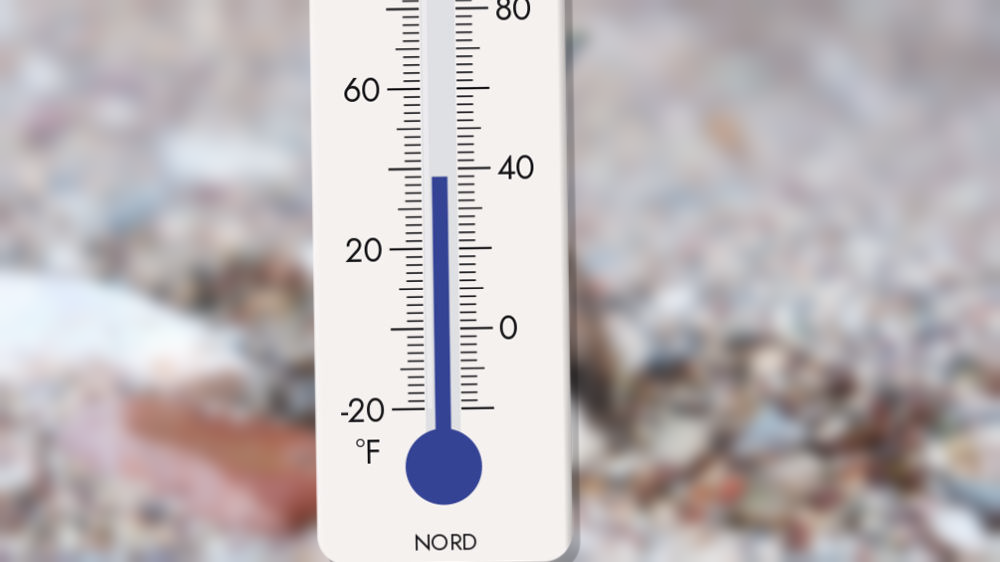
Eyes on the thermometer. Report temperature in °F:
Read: 38 °F
